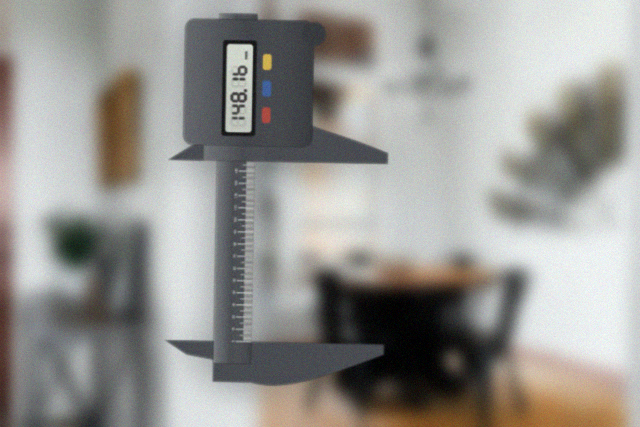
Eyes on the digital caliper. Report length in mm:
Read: 148.16 mm
